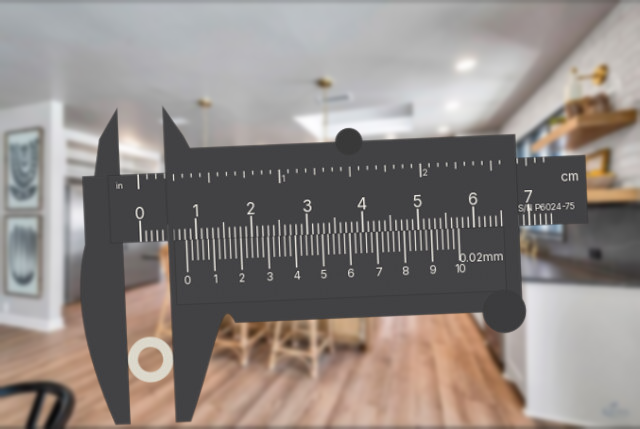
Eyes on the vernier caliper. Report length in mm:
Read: 8.2 mm
